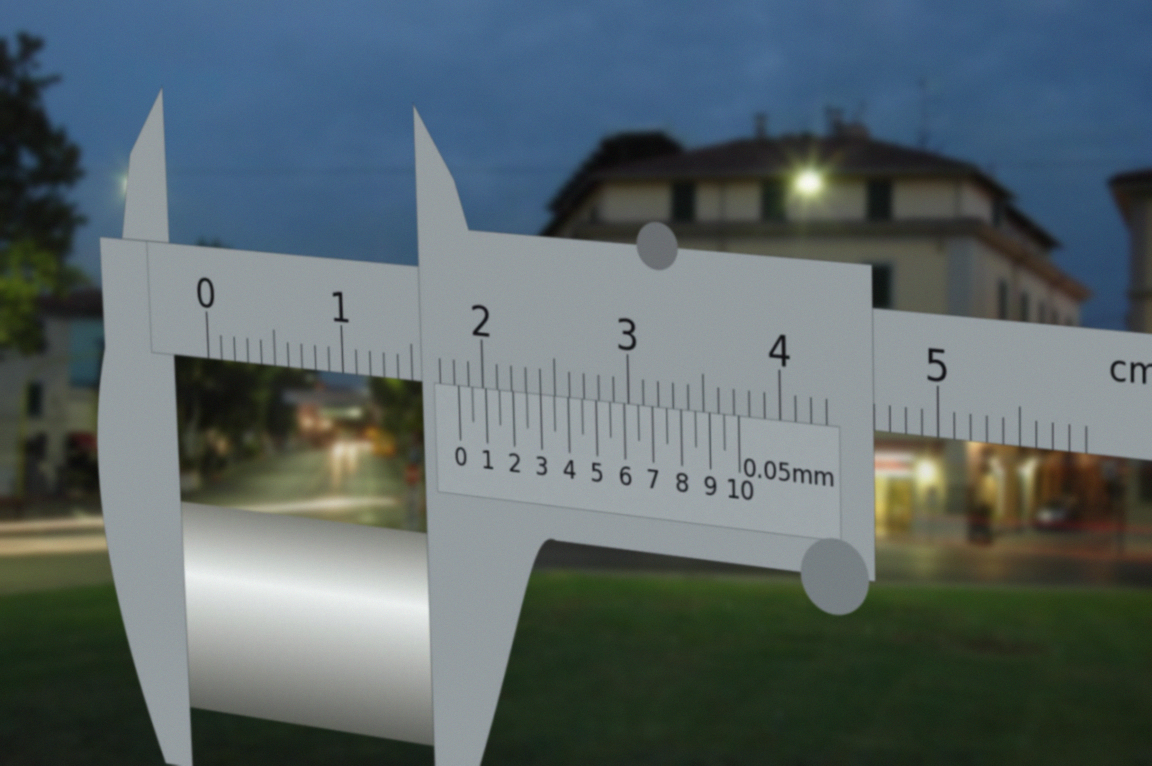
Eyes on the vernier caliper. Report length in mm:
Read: 18.3 mm
